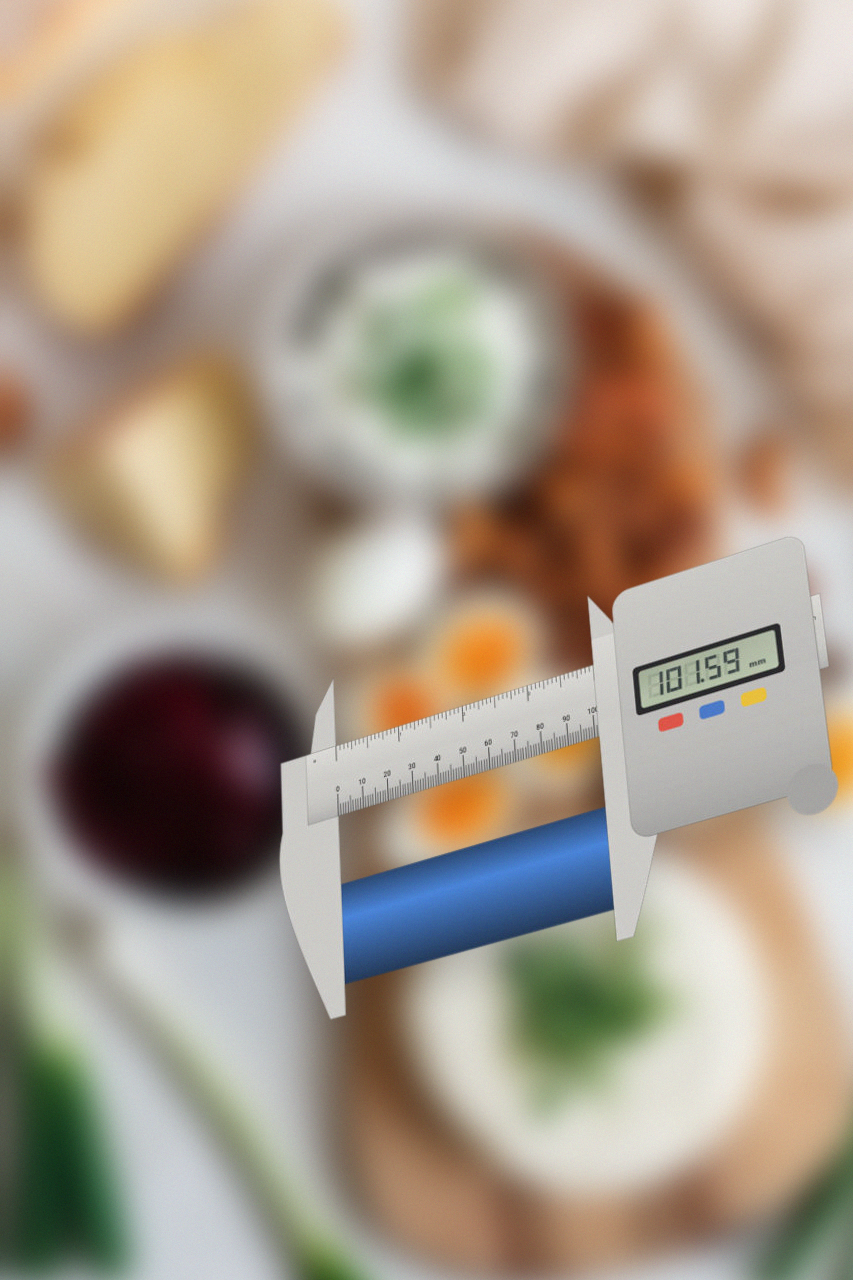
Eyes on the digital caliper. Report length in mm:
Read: 101.59 mm
